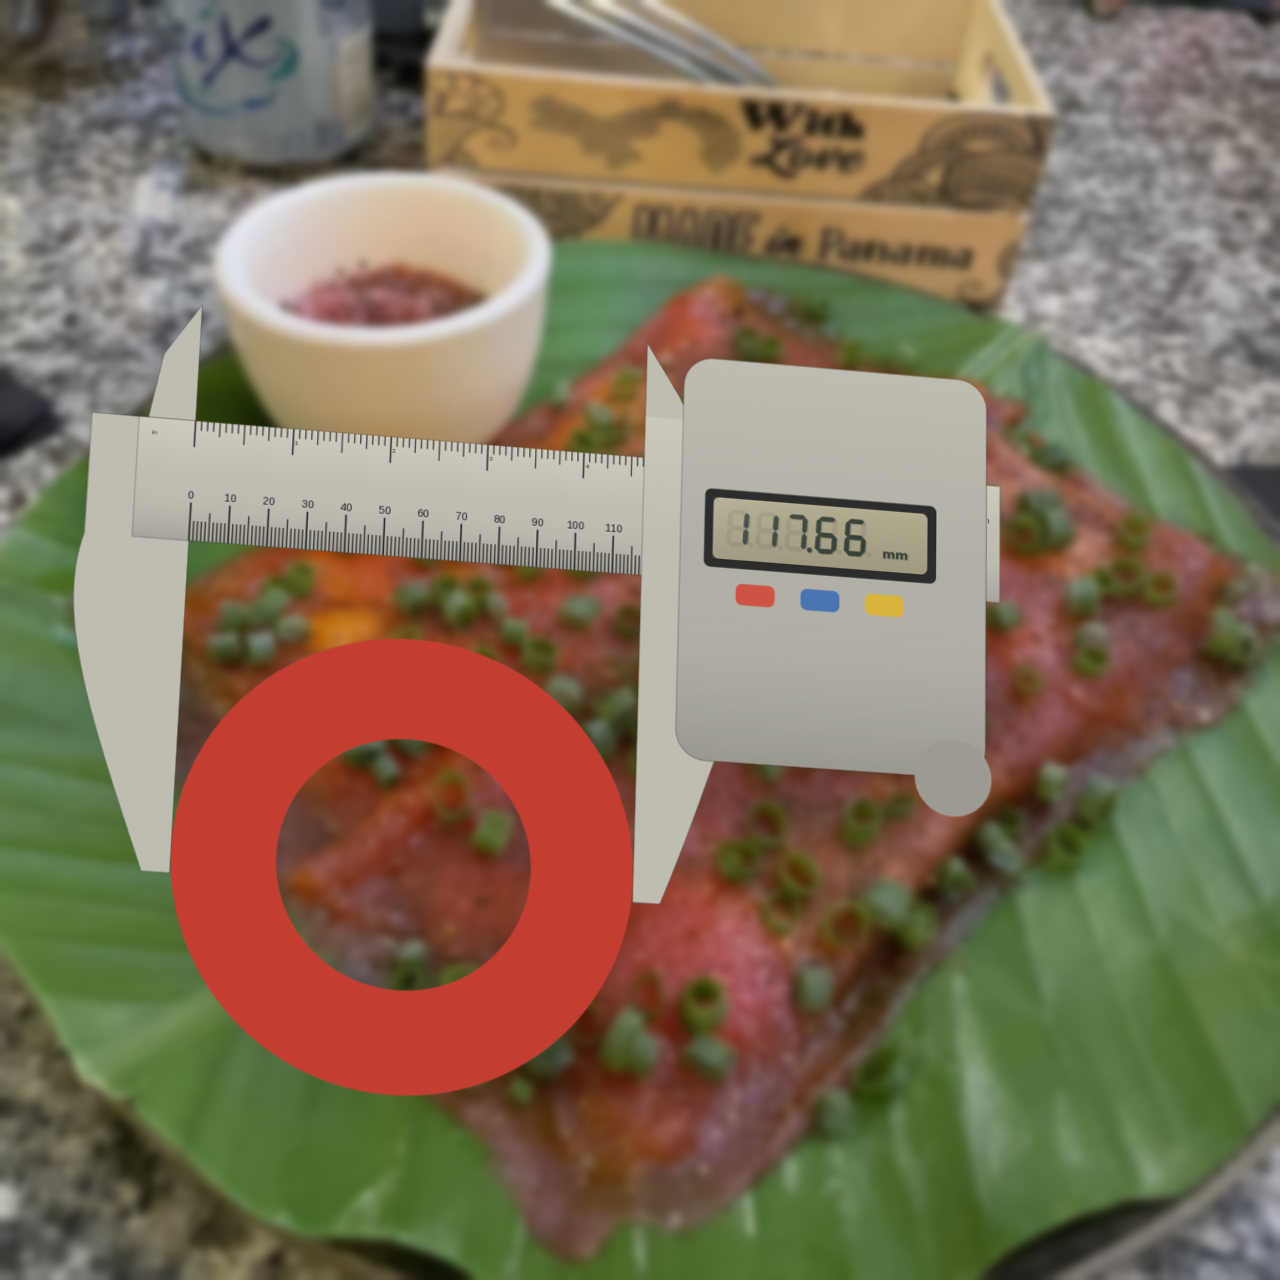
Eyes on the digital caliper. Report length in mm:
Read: 117.66 mm
